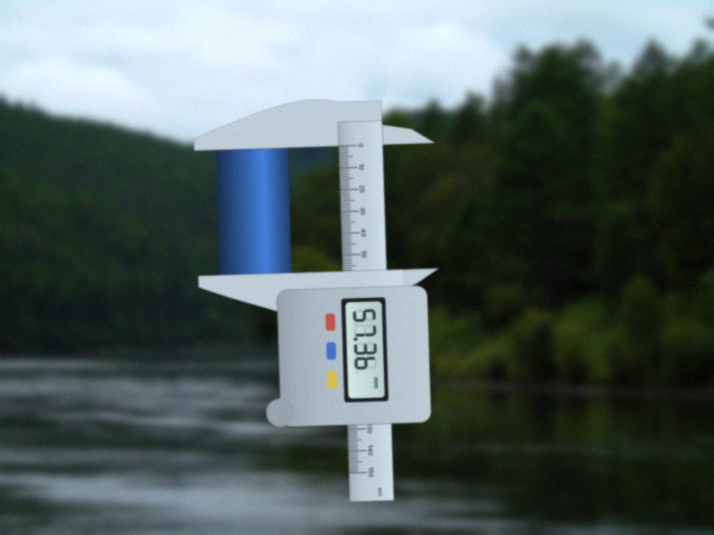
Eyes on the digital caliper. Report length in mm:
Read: 57.36 mm
